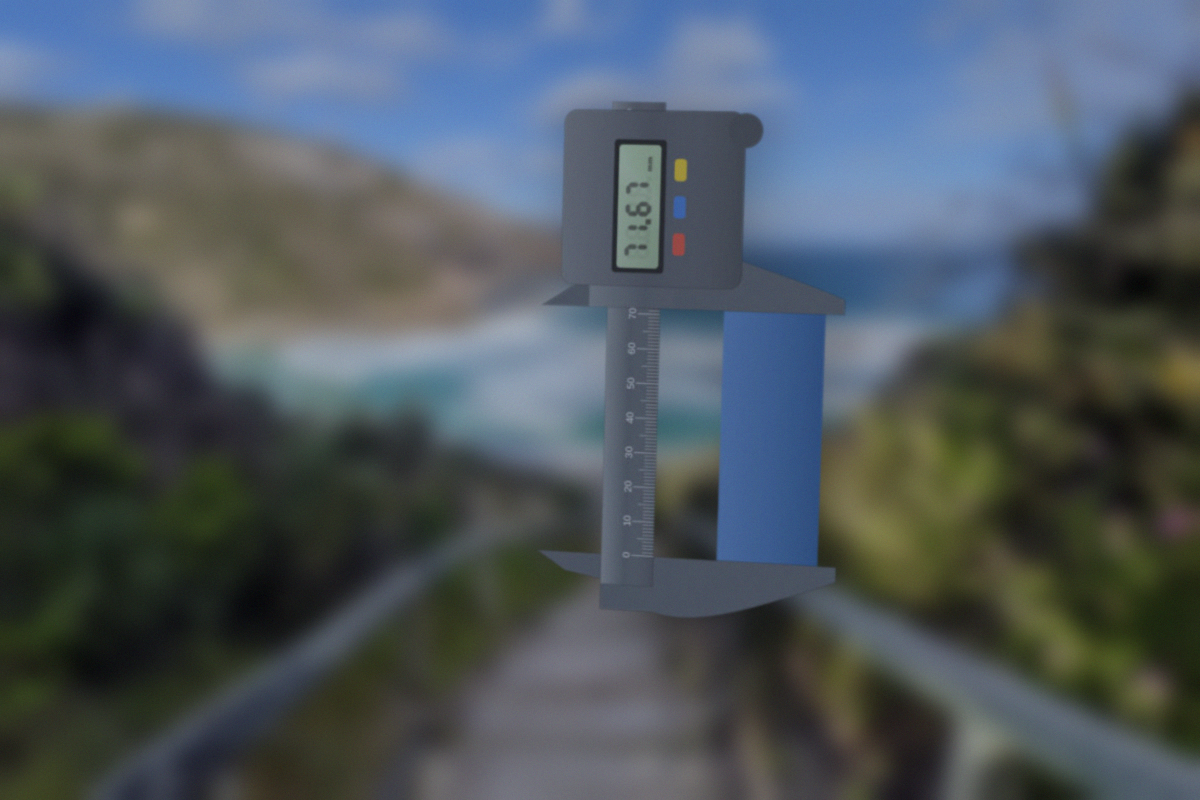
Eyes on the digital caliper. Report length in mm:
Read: 71.67 mm
